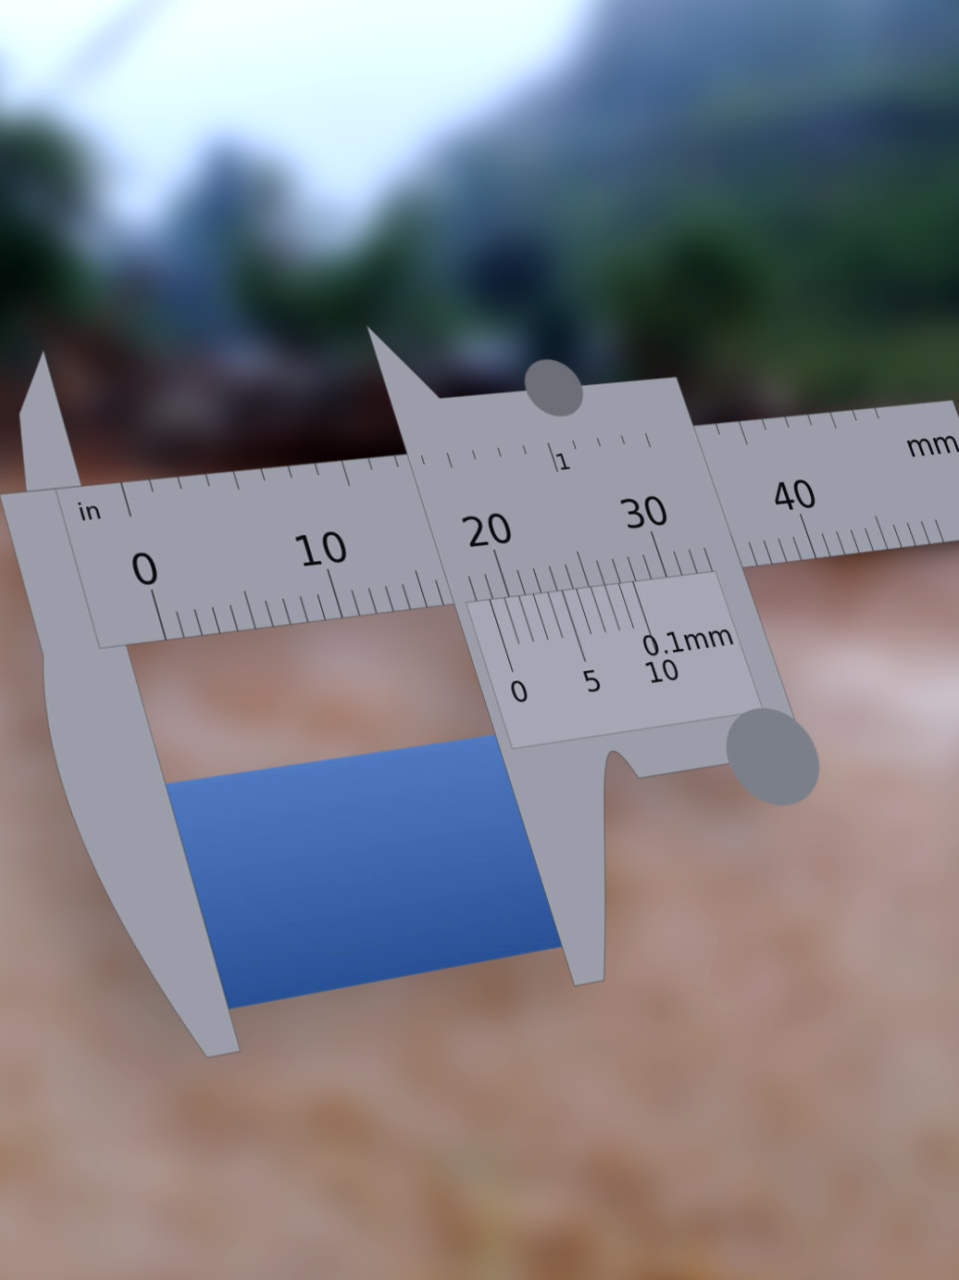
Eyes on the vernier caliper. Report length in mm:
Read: 18.8 mm
